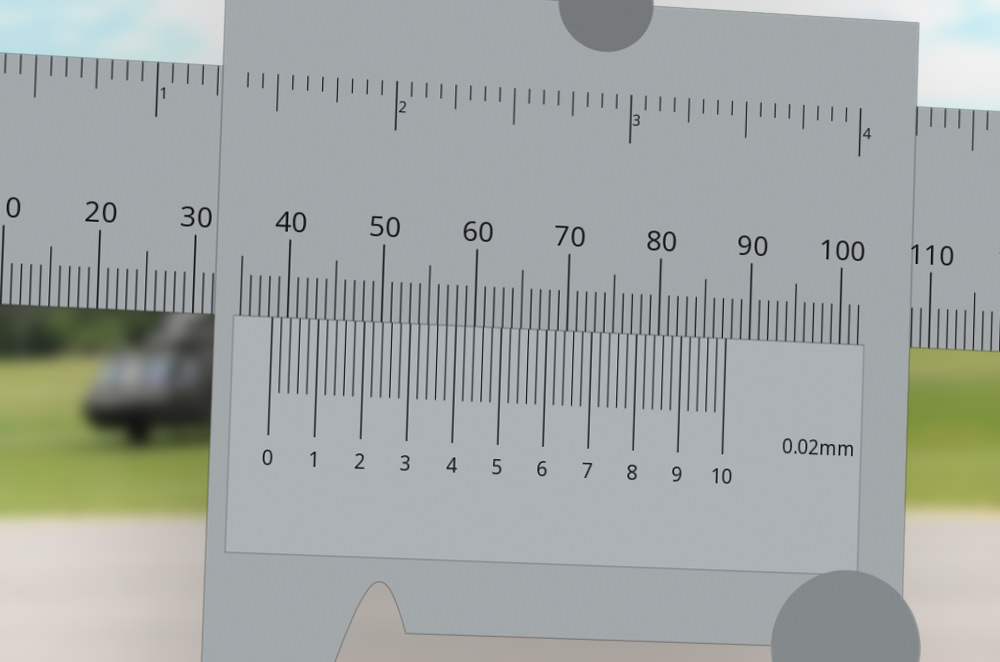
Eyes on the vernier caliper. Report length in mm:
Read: 38.4 mm
